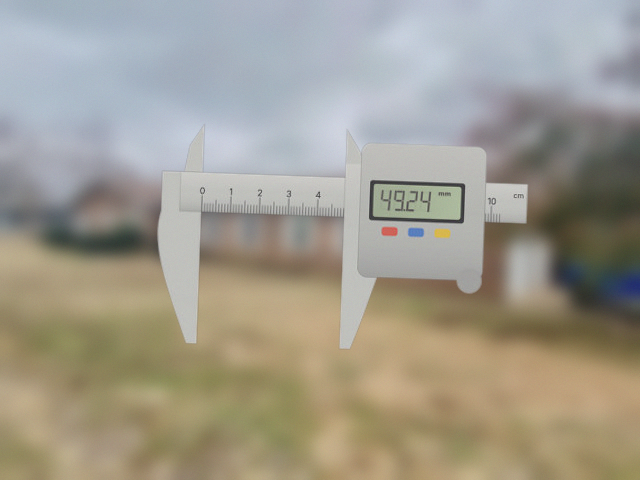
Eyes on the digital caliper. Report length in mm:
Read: 49.24 mm
